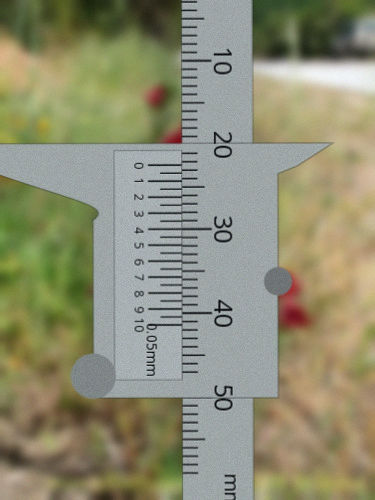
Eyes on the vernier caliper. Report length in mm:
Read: 22.4 mm
